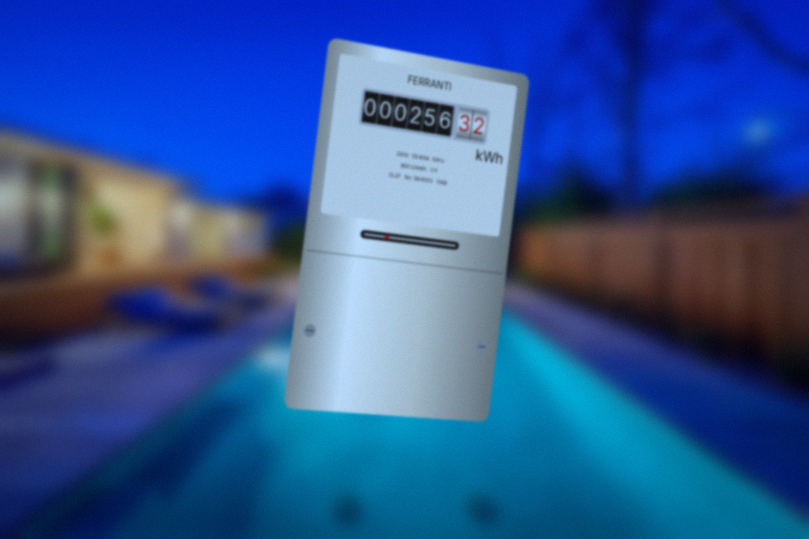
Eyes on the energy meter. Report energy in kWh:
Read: 256.32 kWh
